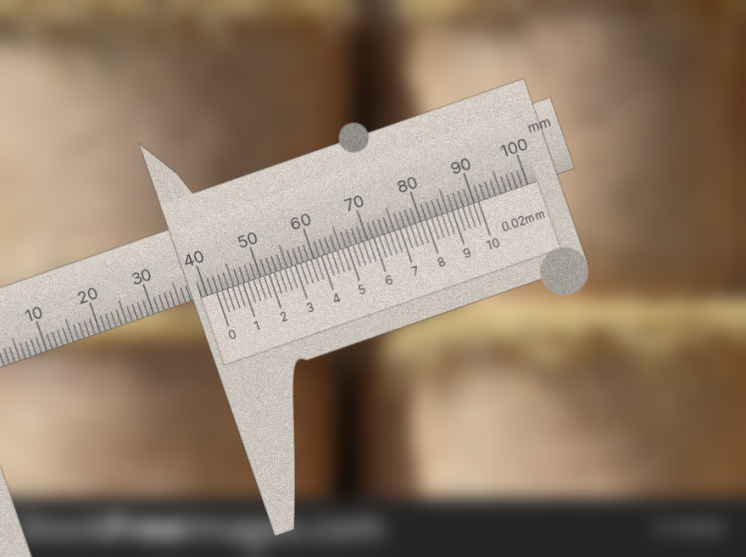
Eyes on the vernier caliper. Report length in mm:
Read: 41.8 mm
